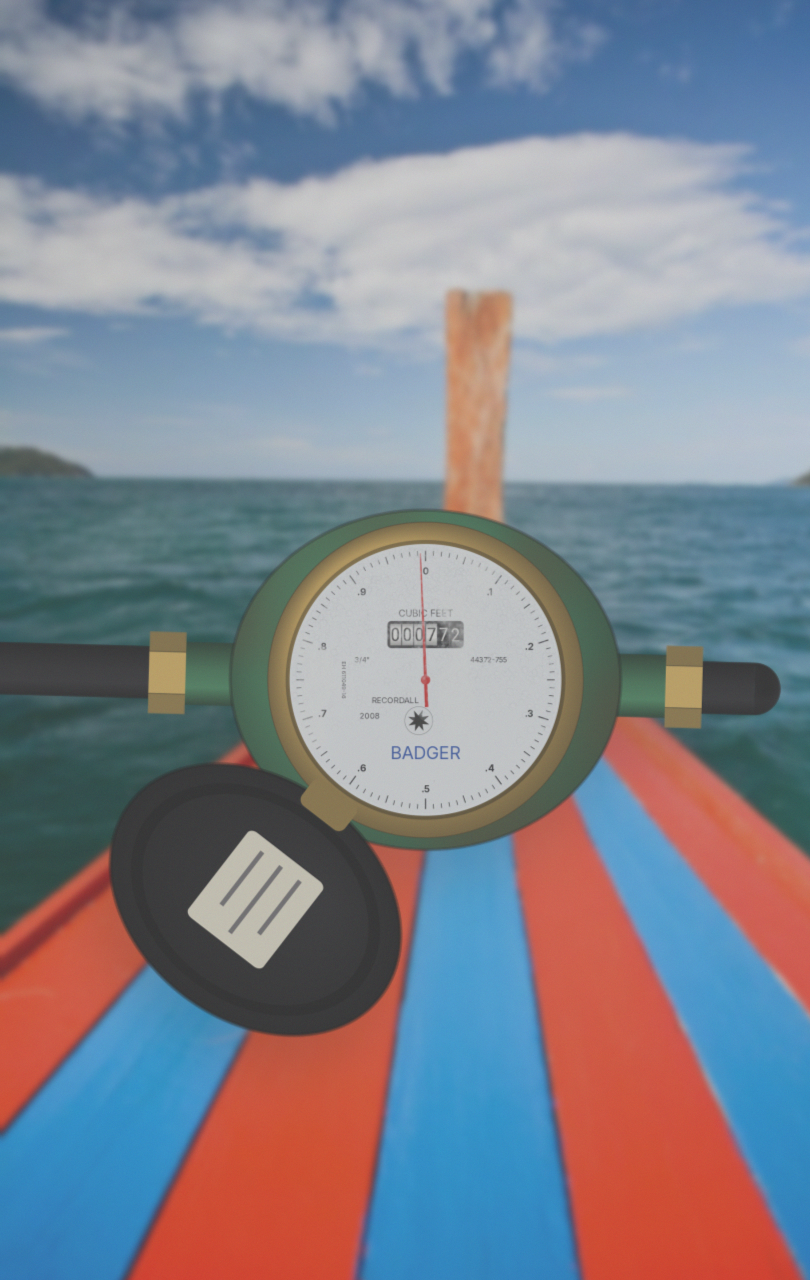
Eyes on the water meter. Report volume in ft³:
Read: 771.99 ft³
